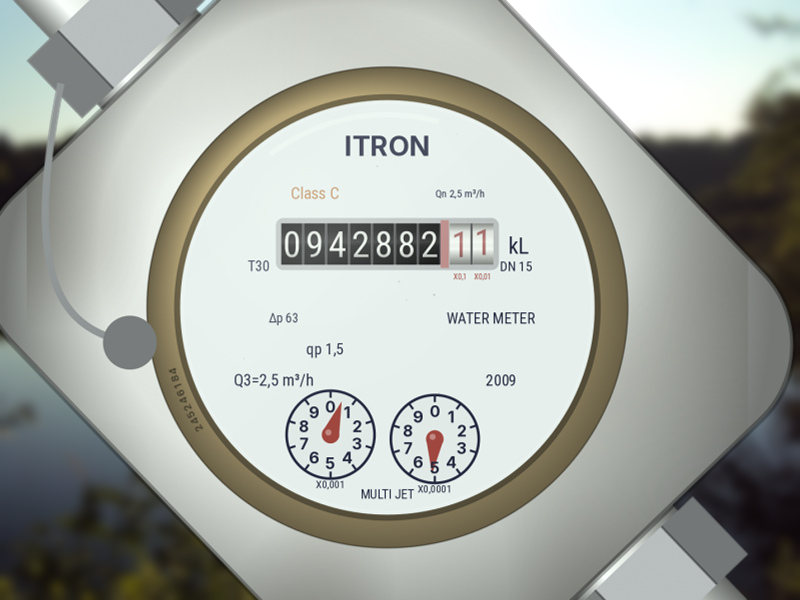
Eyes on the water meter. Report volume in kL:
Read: 942882.1105 kL
